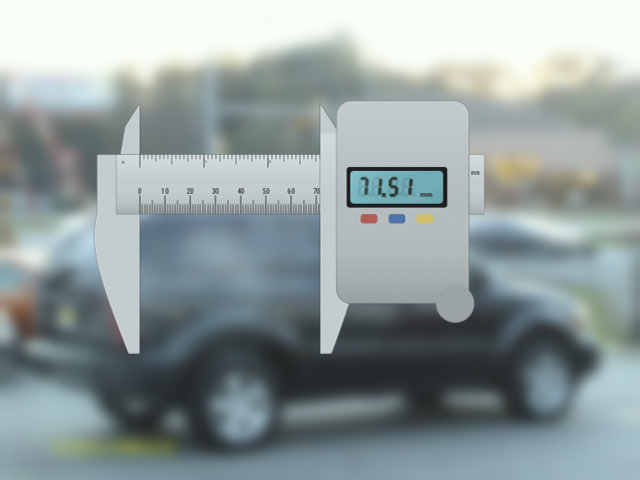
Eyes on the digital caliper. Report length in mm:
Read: 71.51 mm
